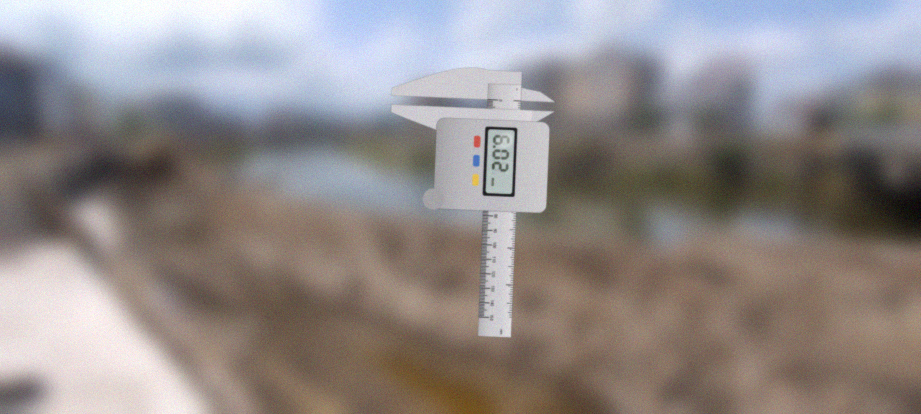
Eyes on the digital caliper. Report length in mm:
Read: 6.02 mm
